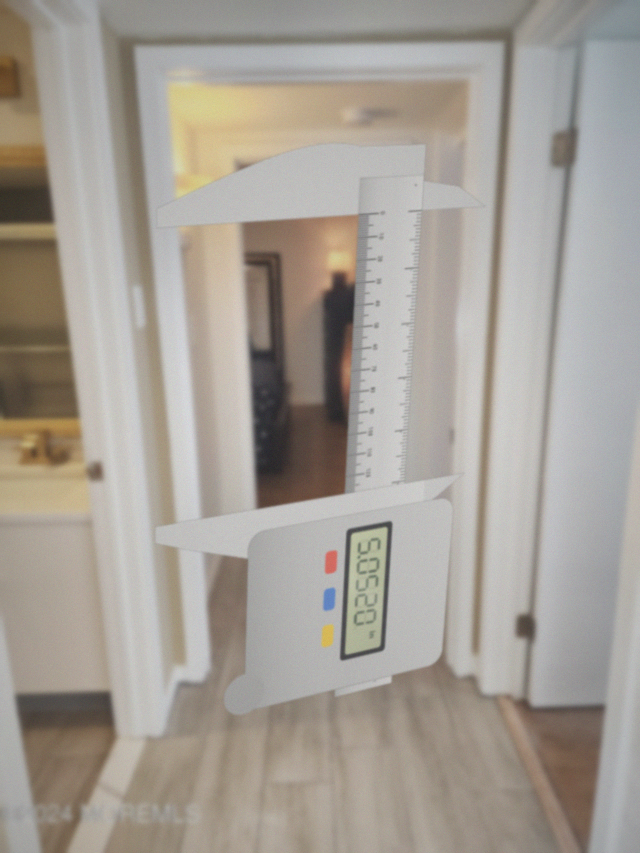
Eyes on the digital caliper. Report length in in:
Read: 5.0520 in
